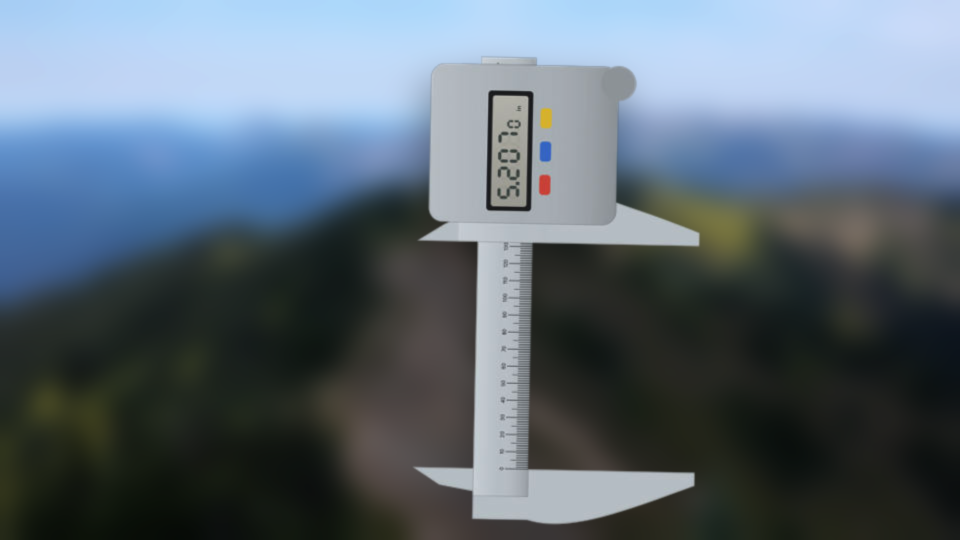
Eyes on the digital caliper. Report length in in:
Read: 5.2070 in
